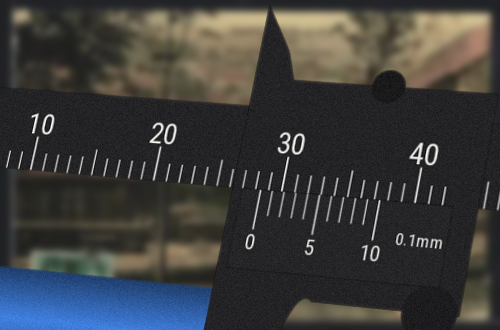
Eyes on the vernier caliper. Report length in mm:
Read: 28.4 mm
